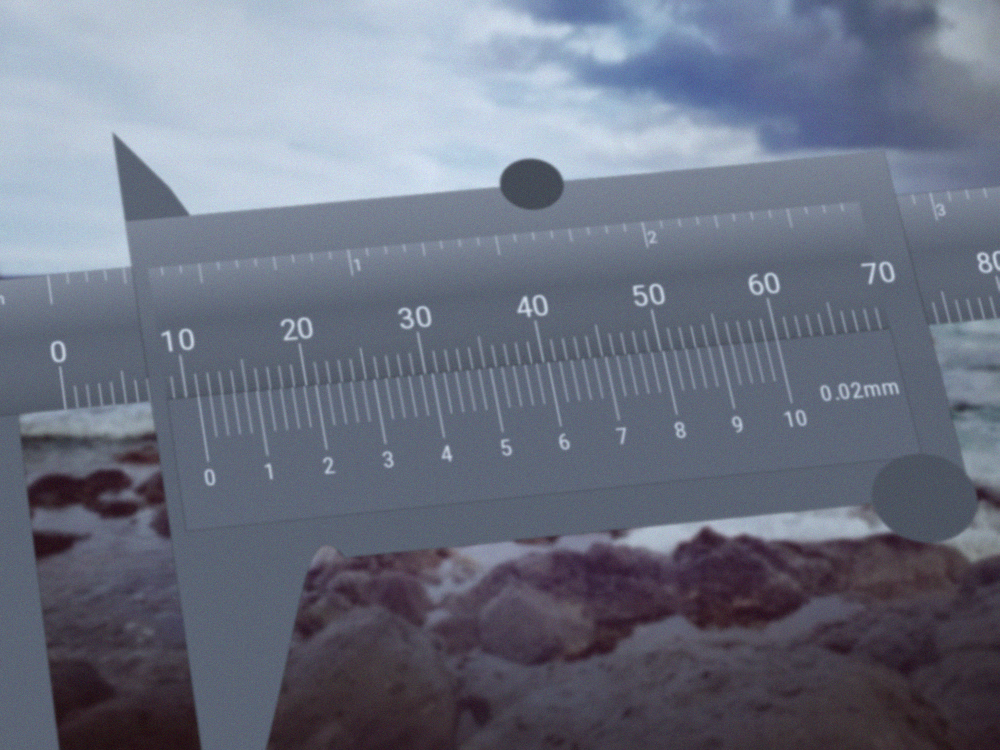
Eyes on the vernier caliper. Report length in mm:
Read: 11.0 mm
